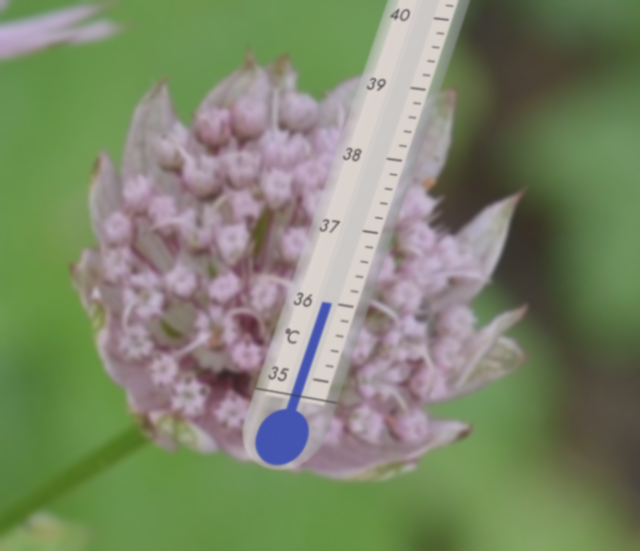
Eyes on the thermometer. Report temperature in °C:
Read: 36 °C
